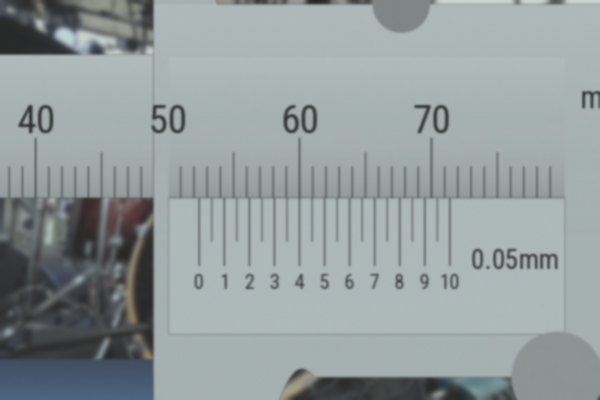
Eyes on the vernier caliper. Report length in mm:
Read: 52.4 mm
